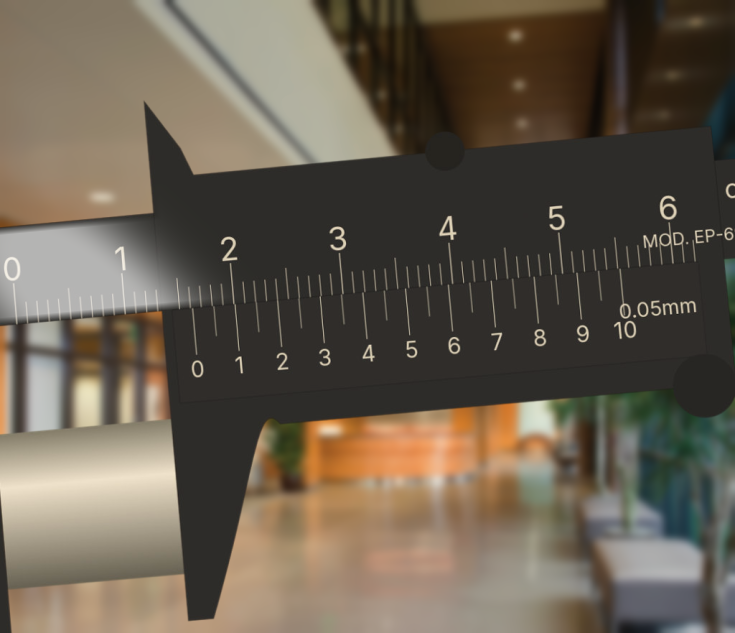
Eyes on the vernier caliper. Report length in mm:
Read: 16.2 mm
